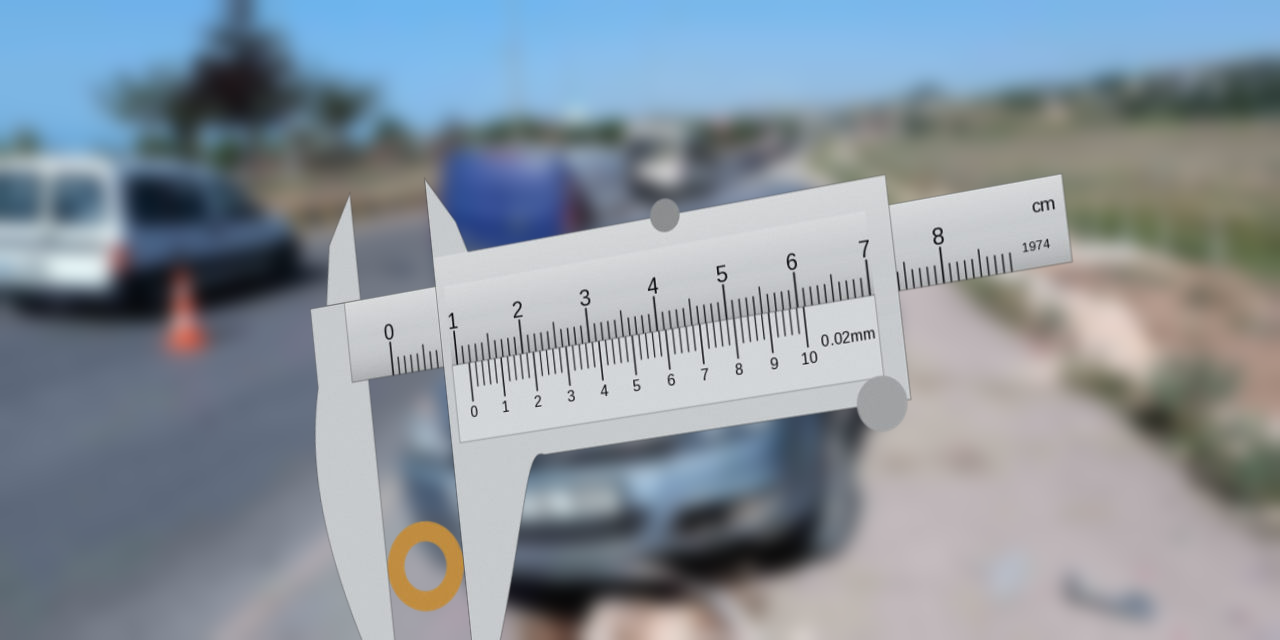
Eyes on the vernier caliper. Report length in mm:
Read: 11.8 mm
